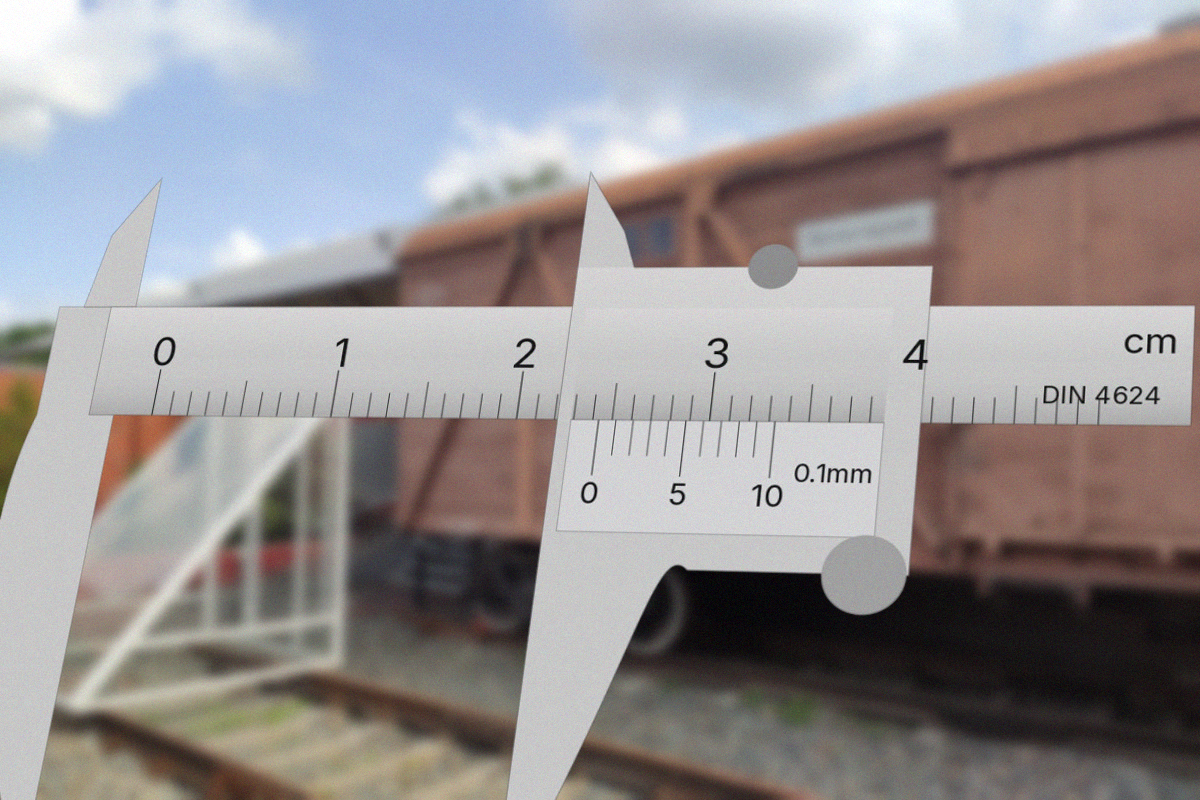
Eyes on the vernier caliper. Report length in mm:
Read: 24.3 mm
